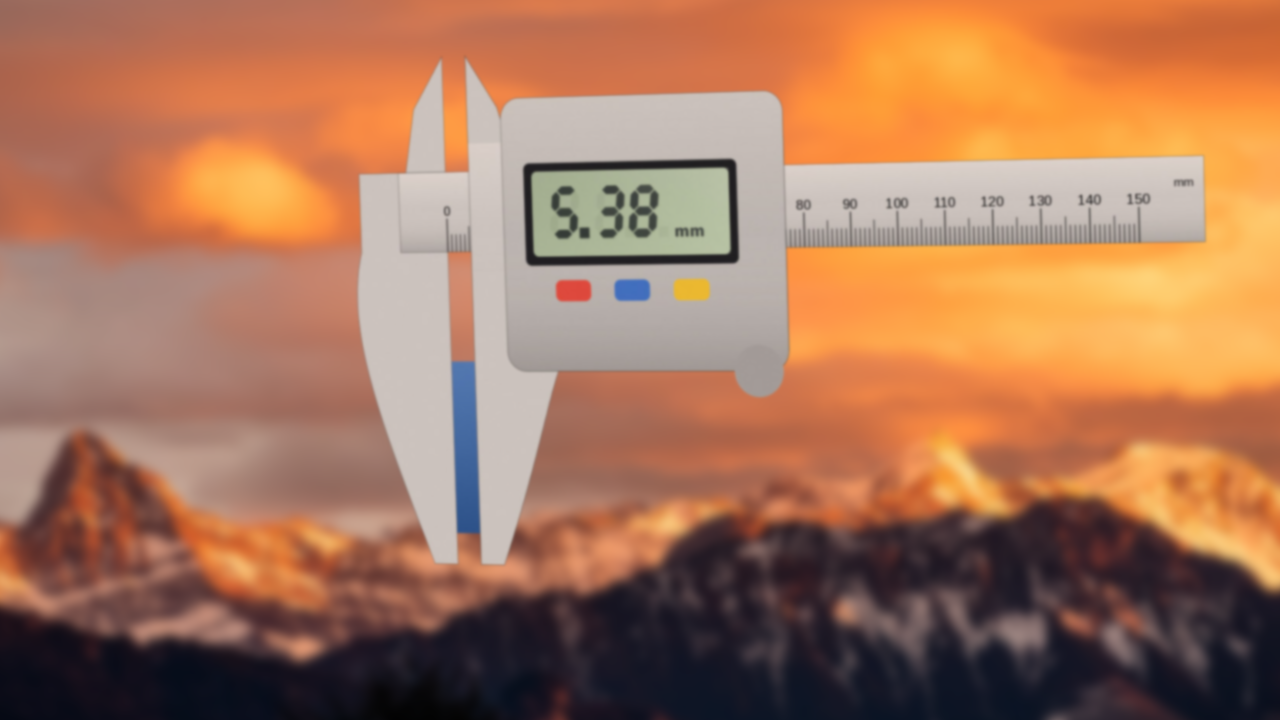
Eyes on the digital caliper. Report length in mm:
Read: 5.38 mm
